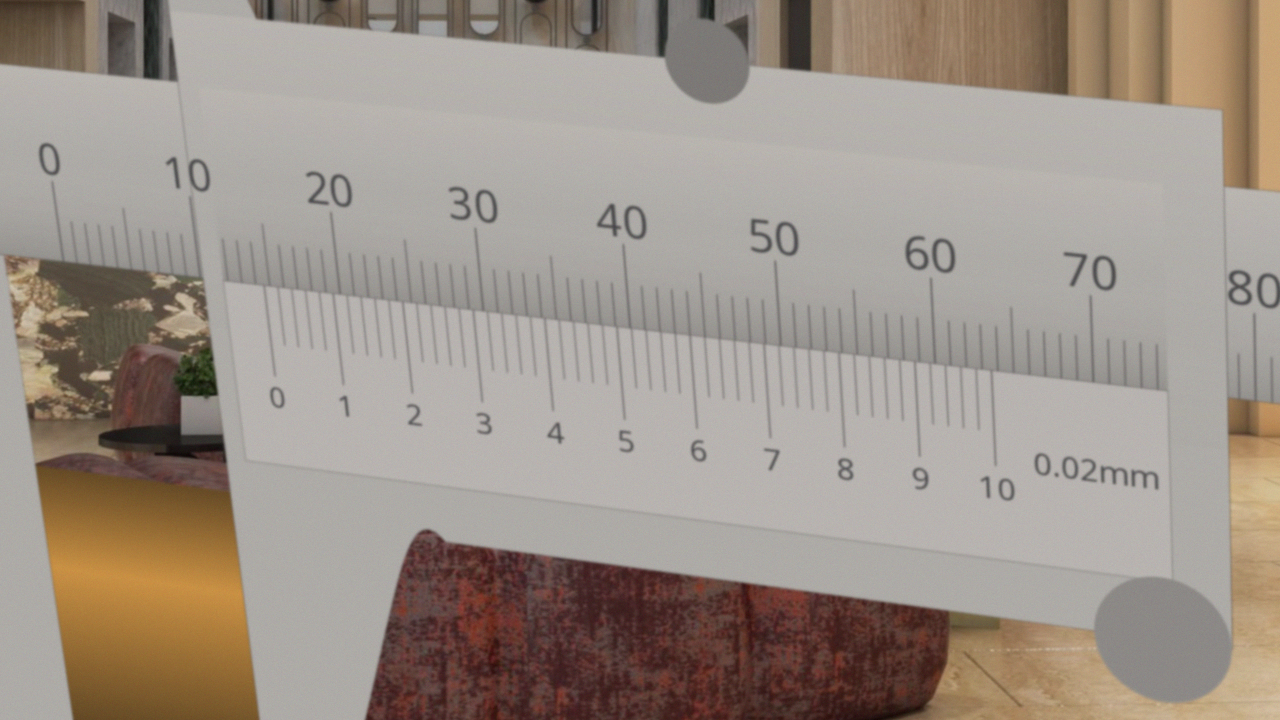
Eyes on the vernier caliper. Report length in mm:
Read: 14.6 mm
